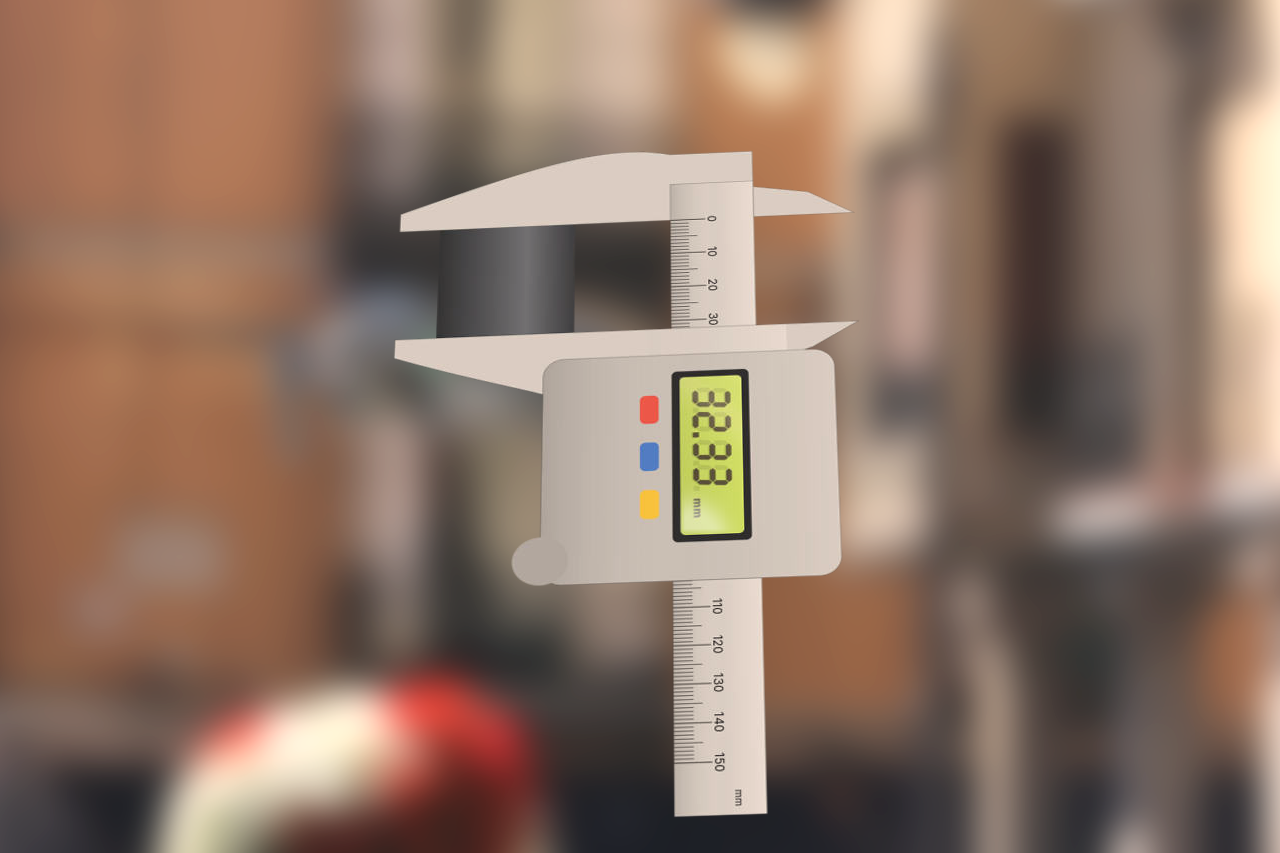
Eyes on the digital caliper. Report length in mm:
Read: 32.33 mm
